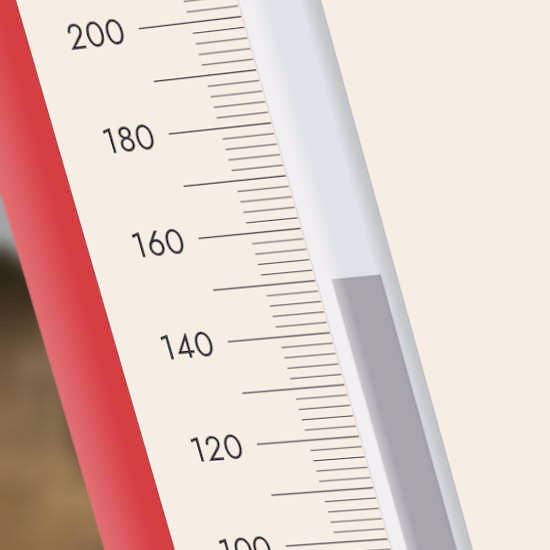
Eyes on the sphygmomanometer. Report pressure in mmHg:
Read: 150 mmHg
